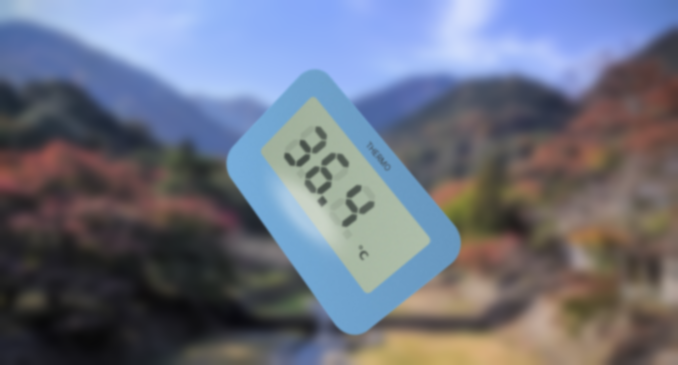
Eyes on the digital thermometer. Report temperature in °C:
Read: 36.4 °C
